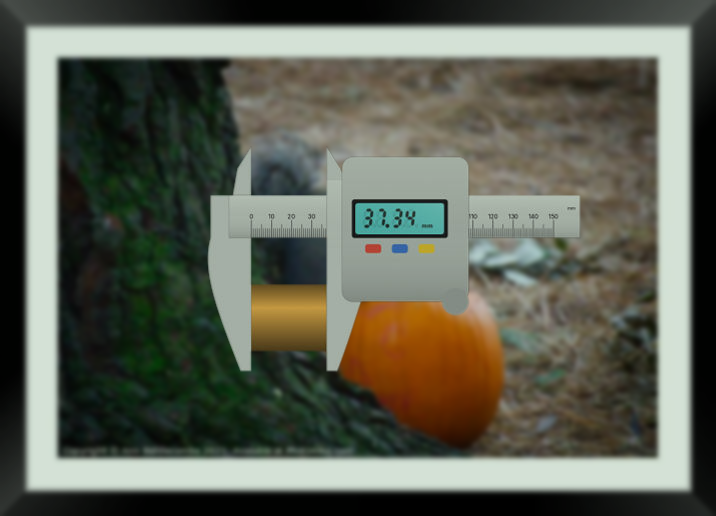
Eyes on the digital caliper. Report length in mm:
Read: 37.34 mm
